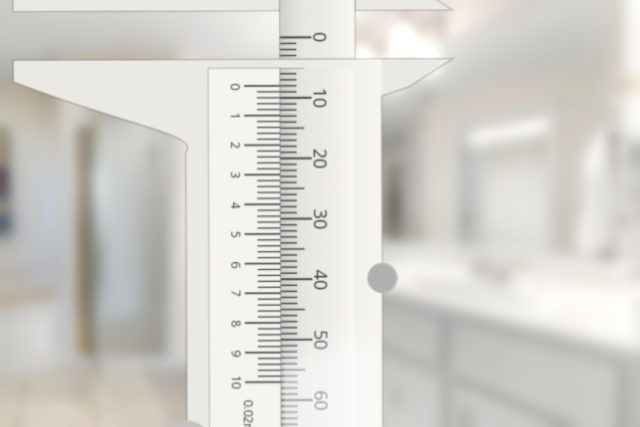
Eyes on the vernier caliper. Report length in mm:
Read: 8.0 mm
